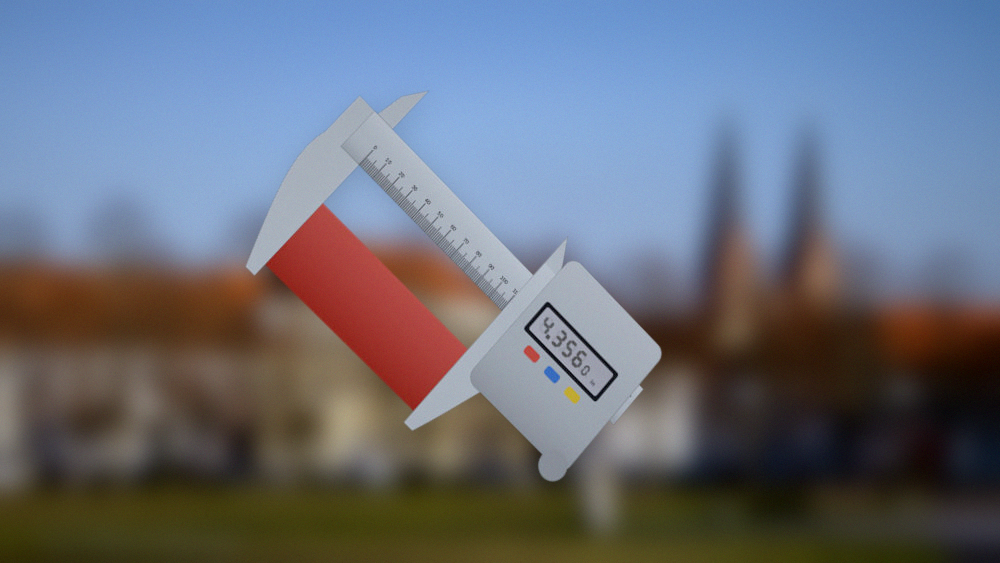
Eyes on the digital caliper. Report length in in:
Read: 4.3560 in
